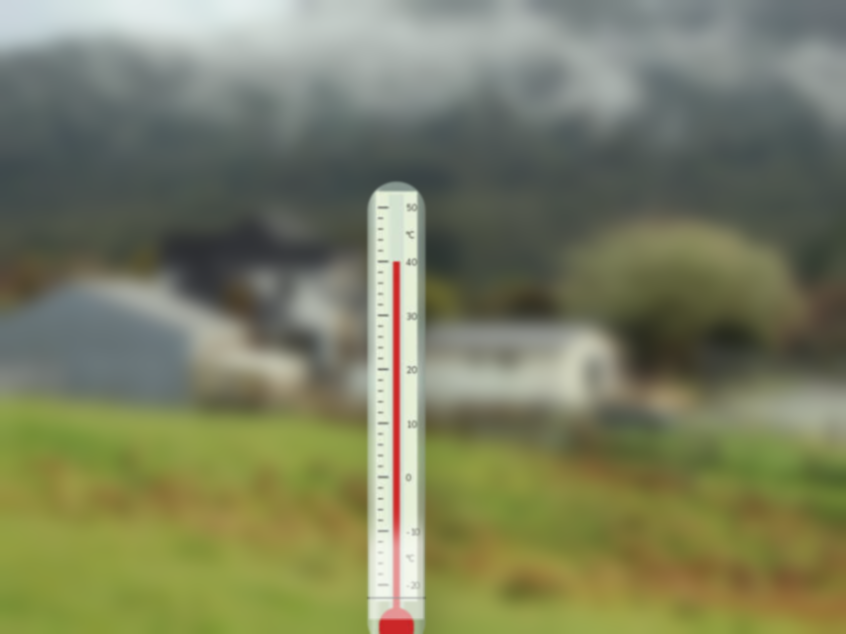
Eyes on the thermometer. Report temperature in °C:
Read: 40 °C
